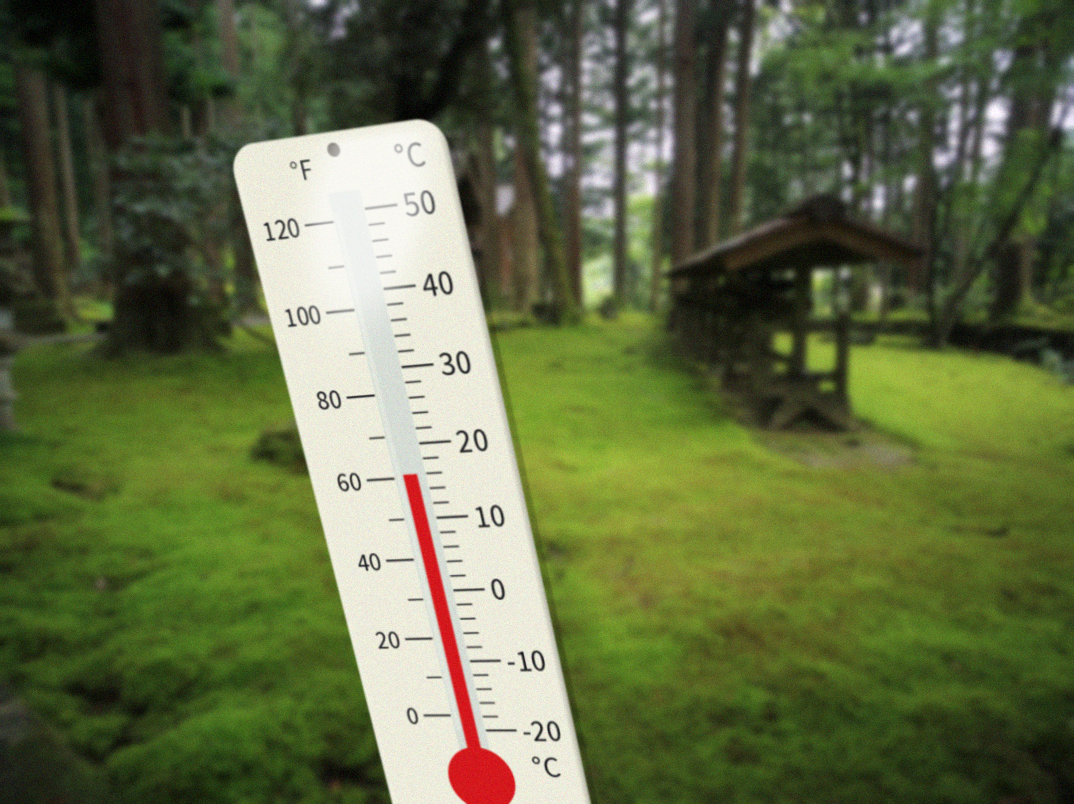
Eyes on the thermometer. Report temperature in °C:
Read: 16 °C
